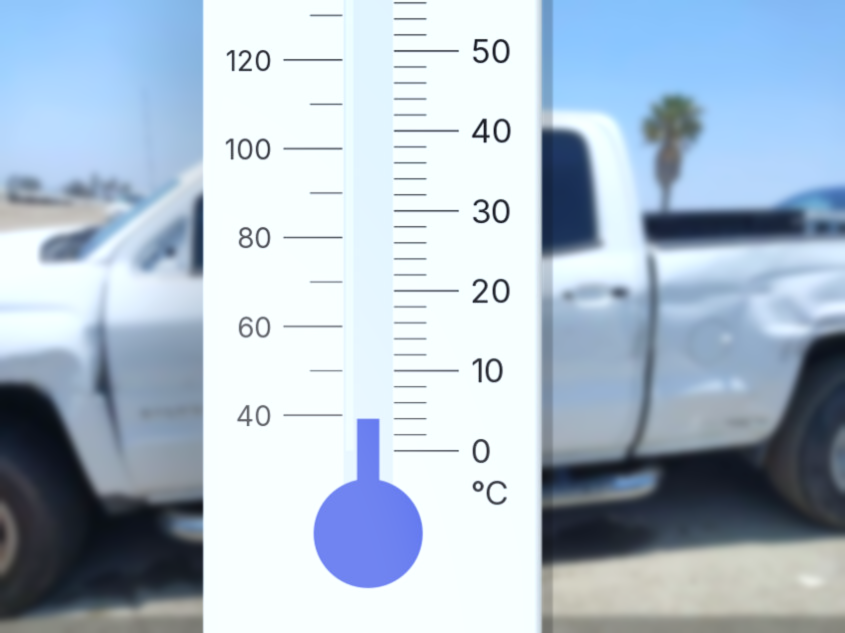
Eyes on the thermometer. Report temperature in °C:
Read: 4 °C
